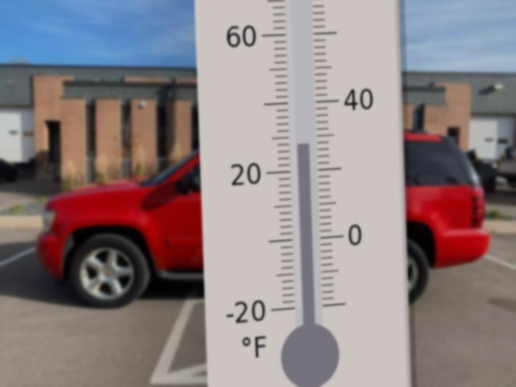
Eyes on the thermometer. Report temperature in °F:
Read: 28 °F
